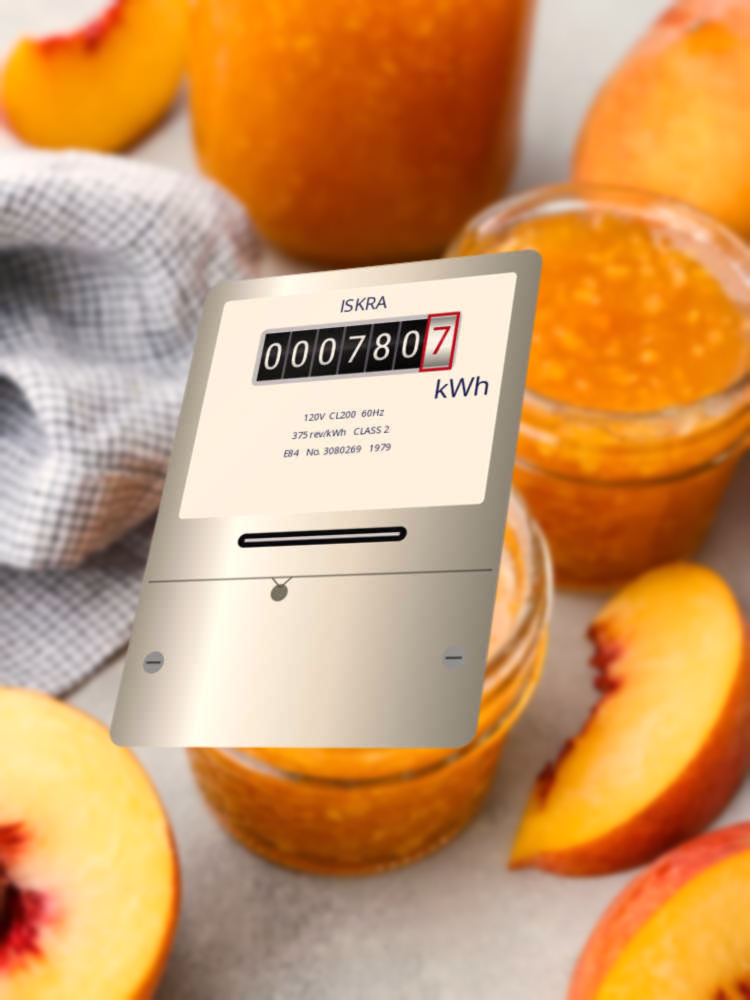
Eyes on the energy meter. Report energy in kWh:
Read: 780.7 kWh
